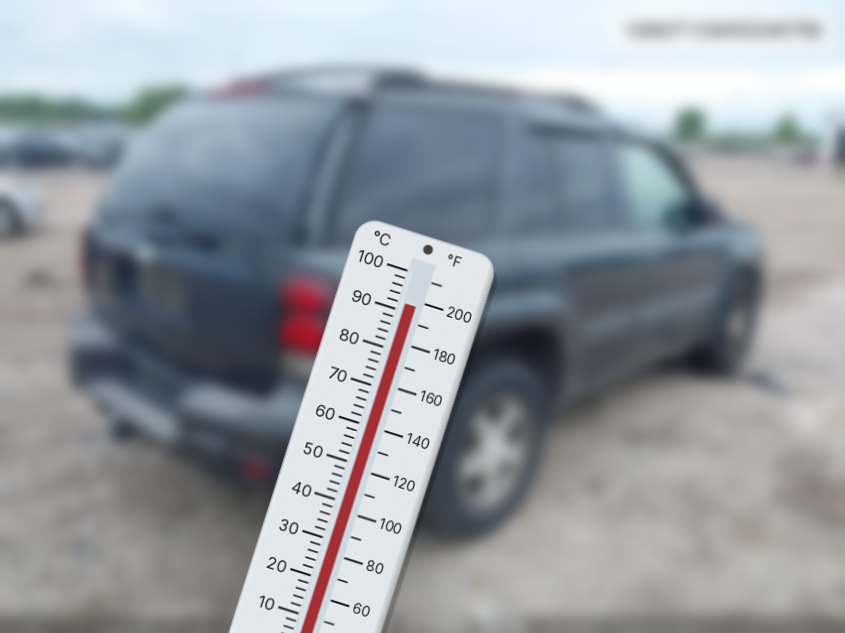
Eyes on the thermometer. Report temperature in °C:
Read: 92 °C
